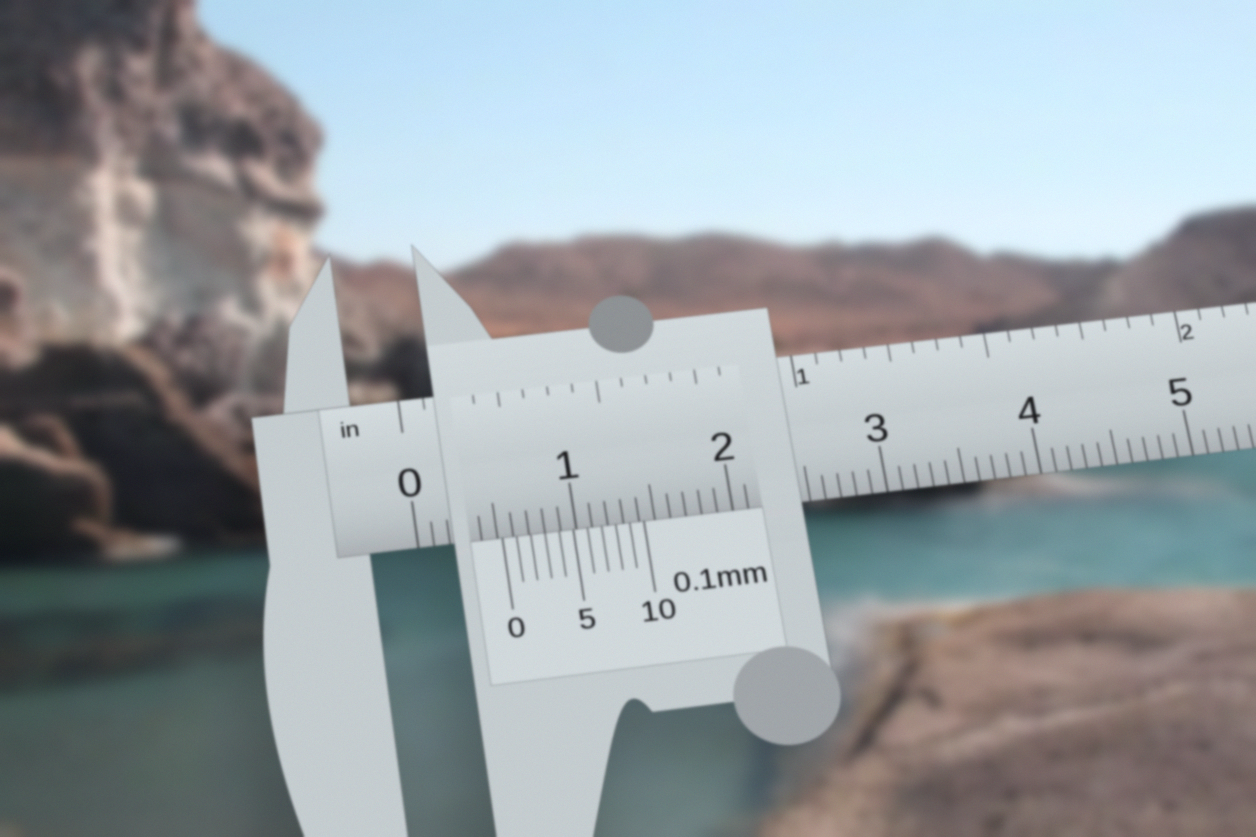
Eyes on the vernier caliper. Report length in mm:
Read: 5.3 mm
